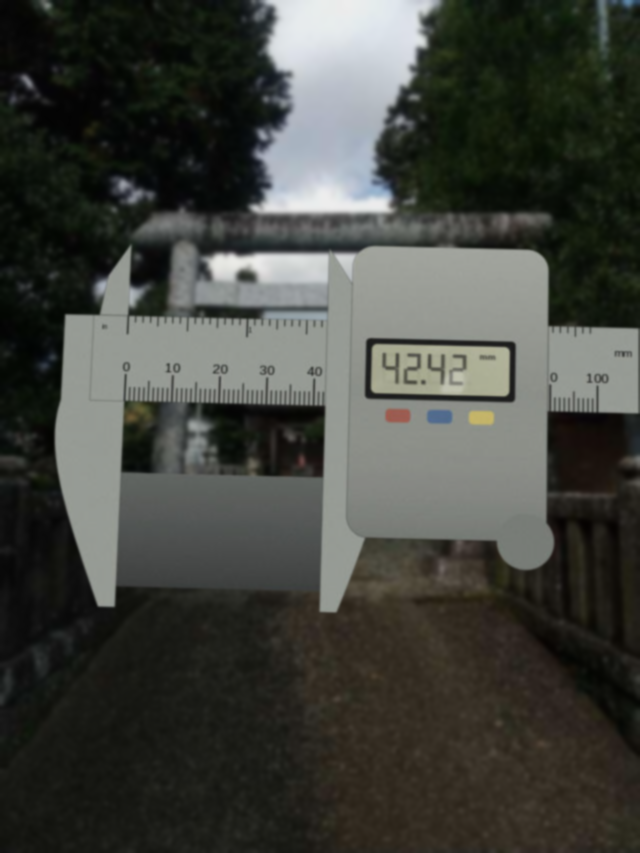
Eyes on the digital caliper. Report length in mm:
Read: 42.42 mm
